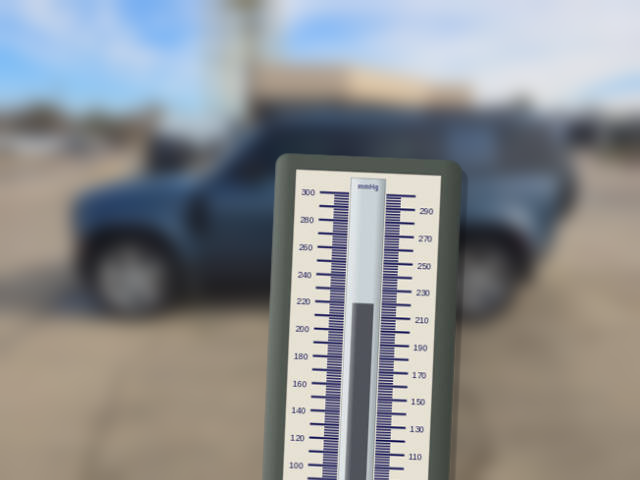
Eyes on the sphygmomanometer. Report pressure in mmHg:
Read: 220 mmHg
